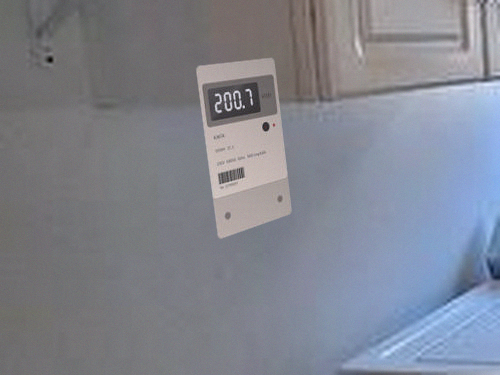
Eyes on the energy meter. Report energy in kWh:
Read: 200.7 kWh
